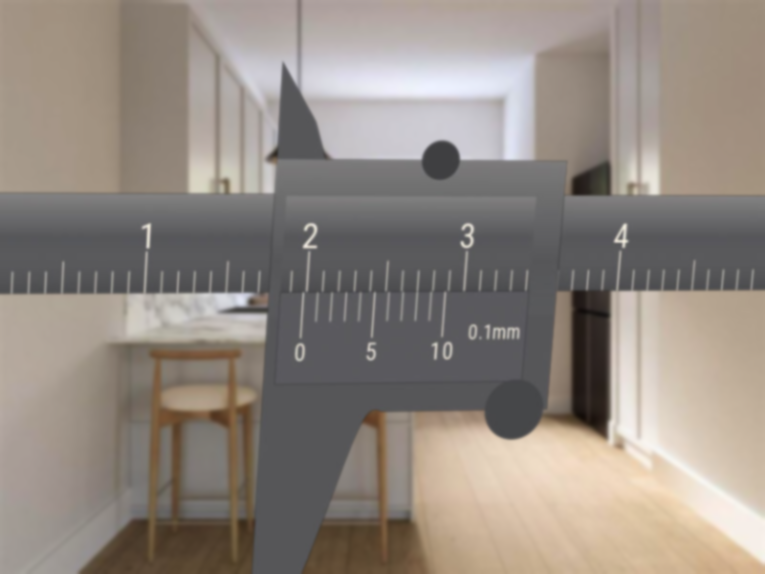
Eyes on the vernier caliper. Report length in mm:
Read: 19.8 mm
